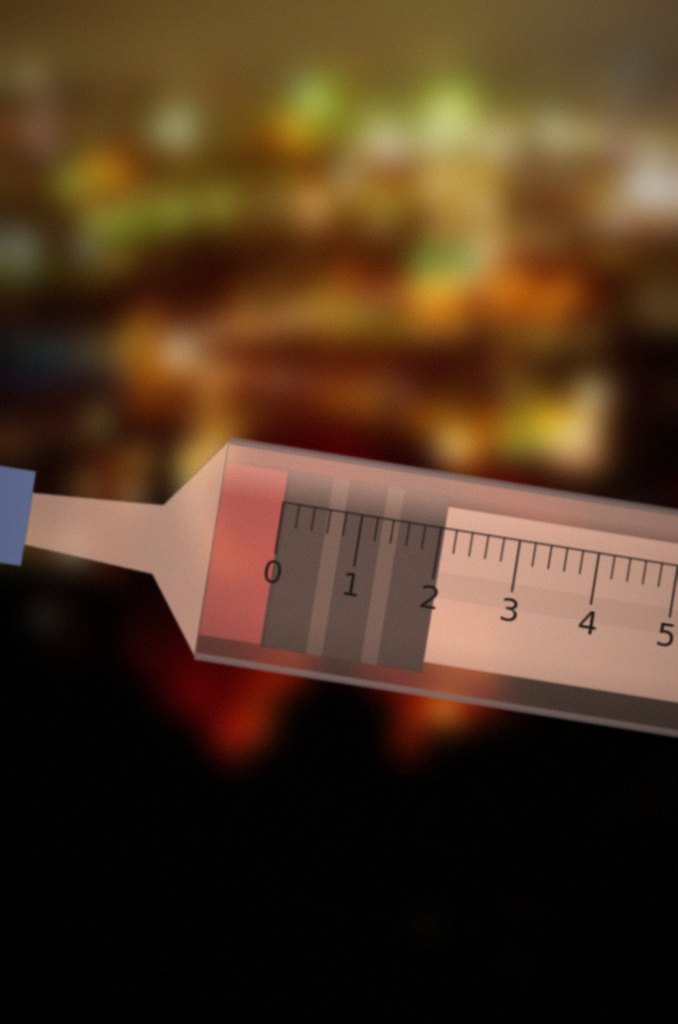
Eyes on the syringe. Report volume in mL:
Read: 0 mL
